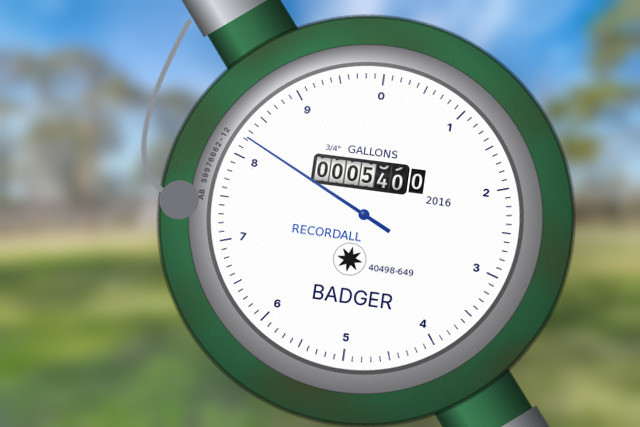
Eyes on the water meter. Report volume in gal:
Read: 5398.2 gal
